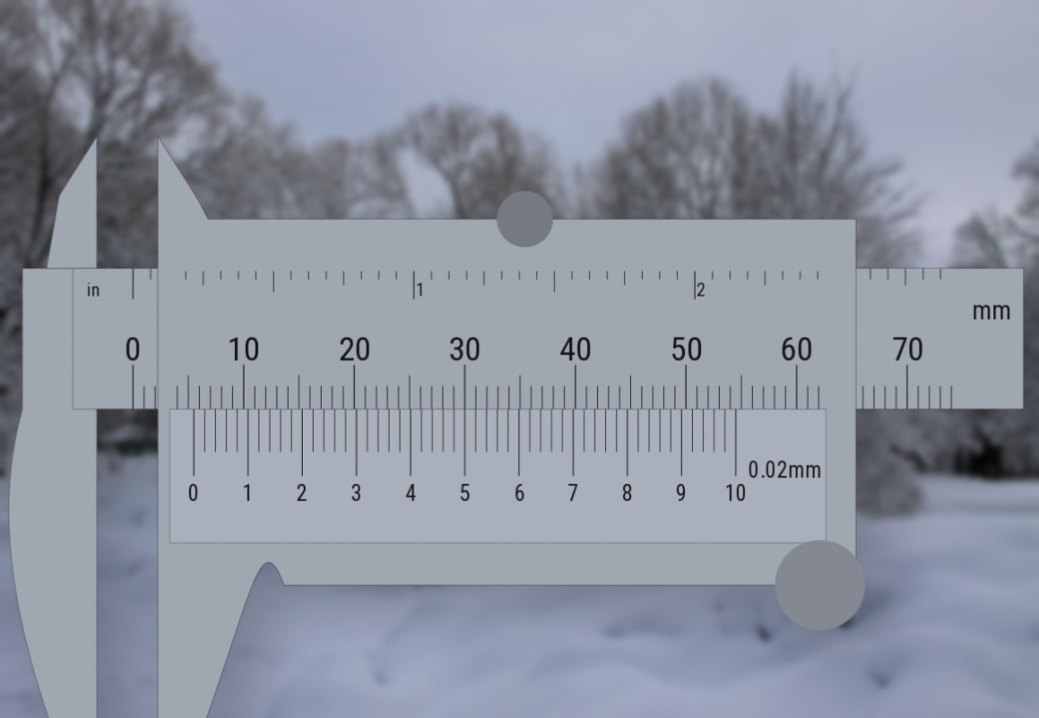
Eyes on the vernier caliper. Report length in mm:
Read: 5.5 mm
